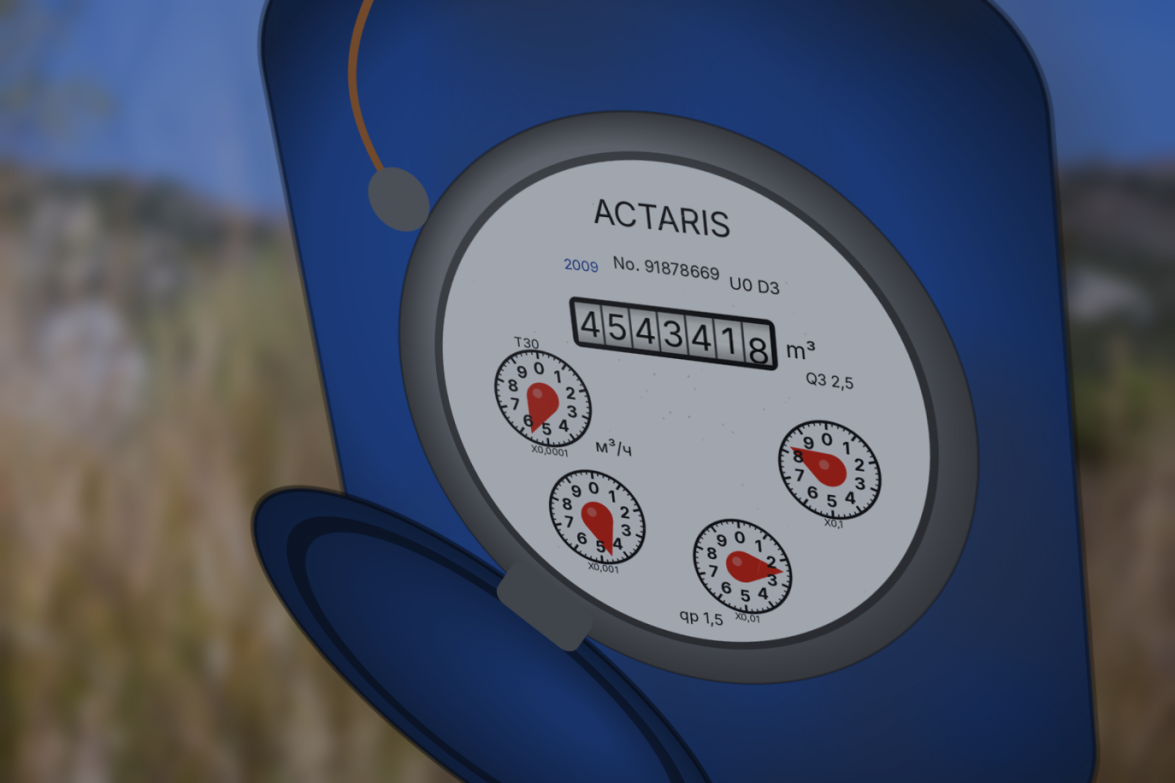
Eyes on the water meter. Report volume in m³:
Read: 4543417.8245 m³
